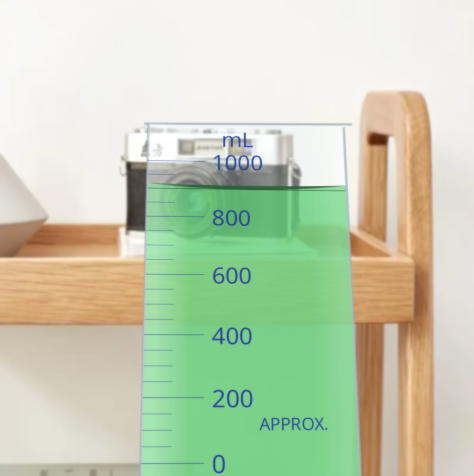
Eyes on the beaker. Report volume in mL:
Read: 900 mL
